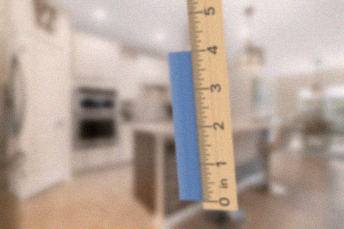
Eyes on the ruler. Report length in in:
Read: 4 in
